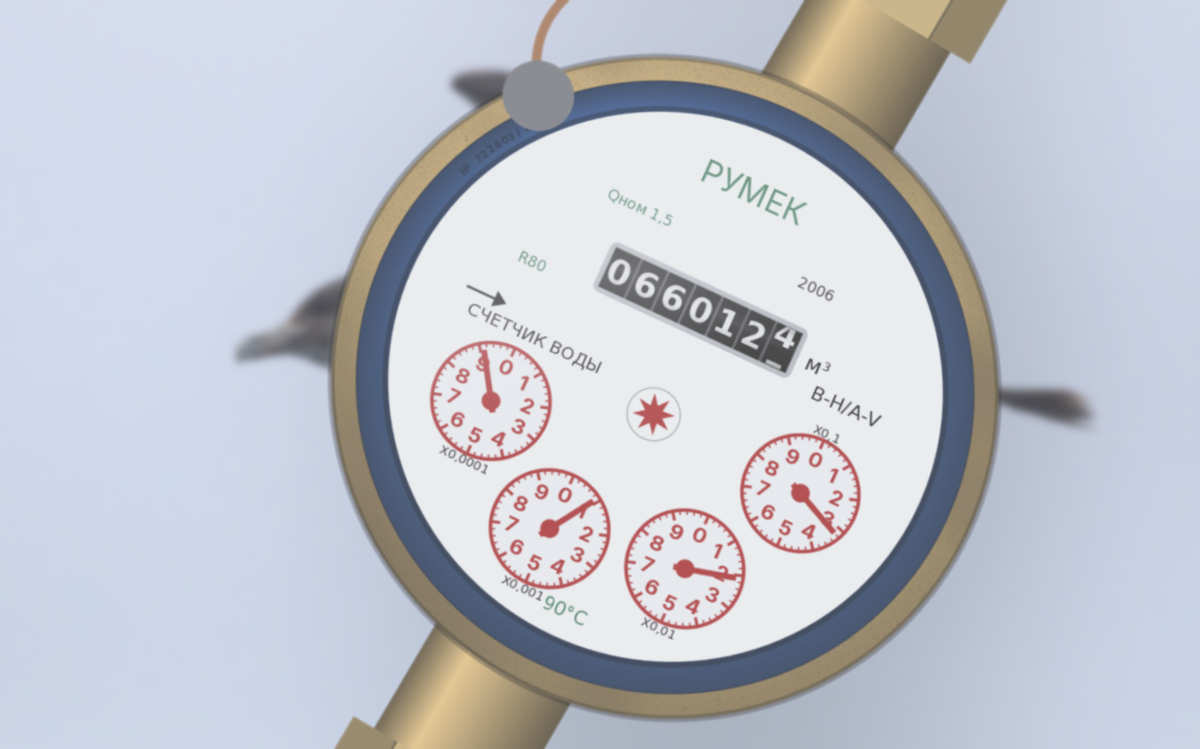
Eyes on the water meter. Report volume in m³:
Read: 660124.3209 m³
